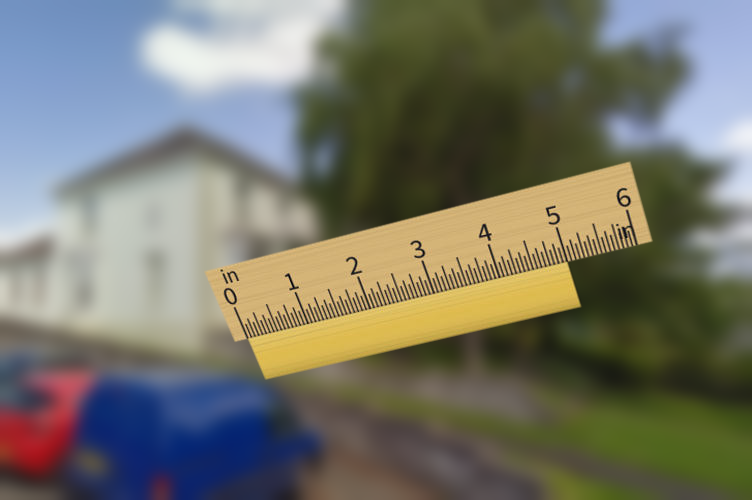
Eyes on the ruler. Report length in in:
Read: 5 in
